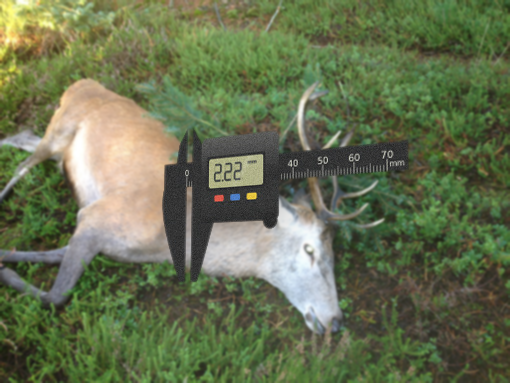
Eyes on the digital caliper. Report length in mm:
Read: 2.22 mm
